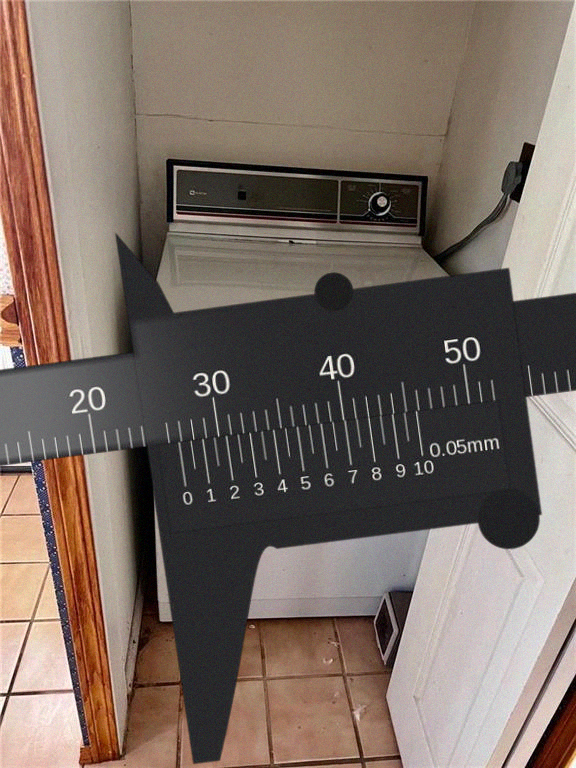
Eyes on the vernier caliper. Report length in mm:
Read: 26.8 mm
